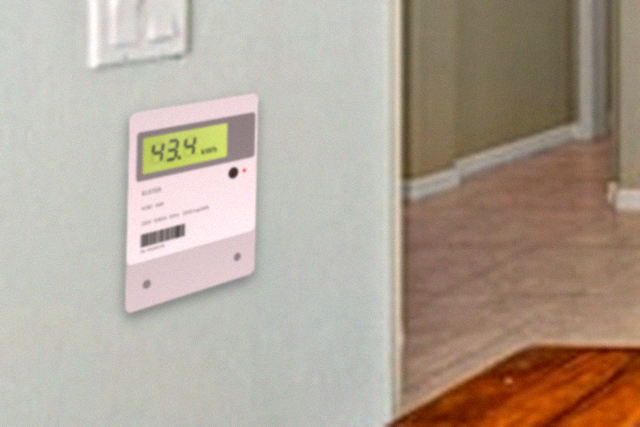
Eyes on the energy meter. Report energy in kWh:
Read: 43.4 kWh
